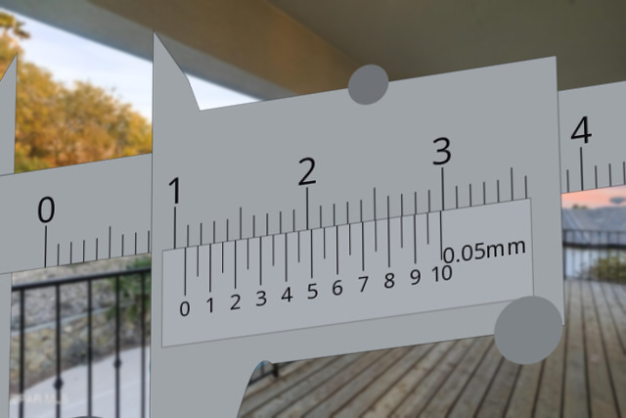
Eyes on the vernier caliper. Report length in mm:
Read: 10.8 mm
